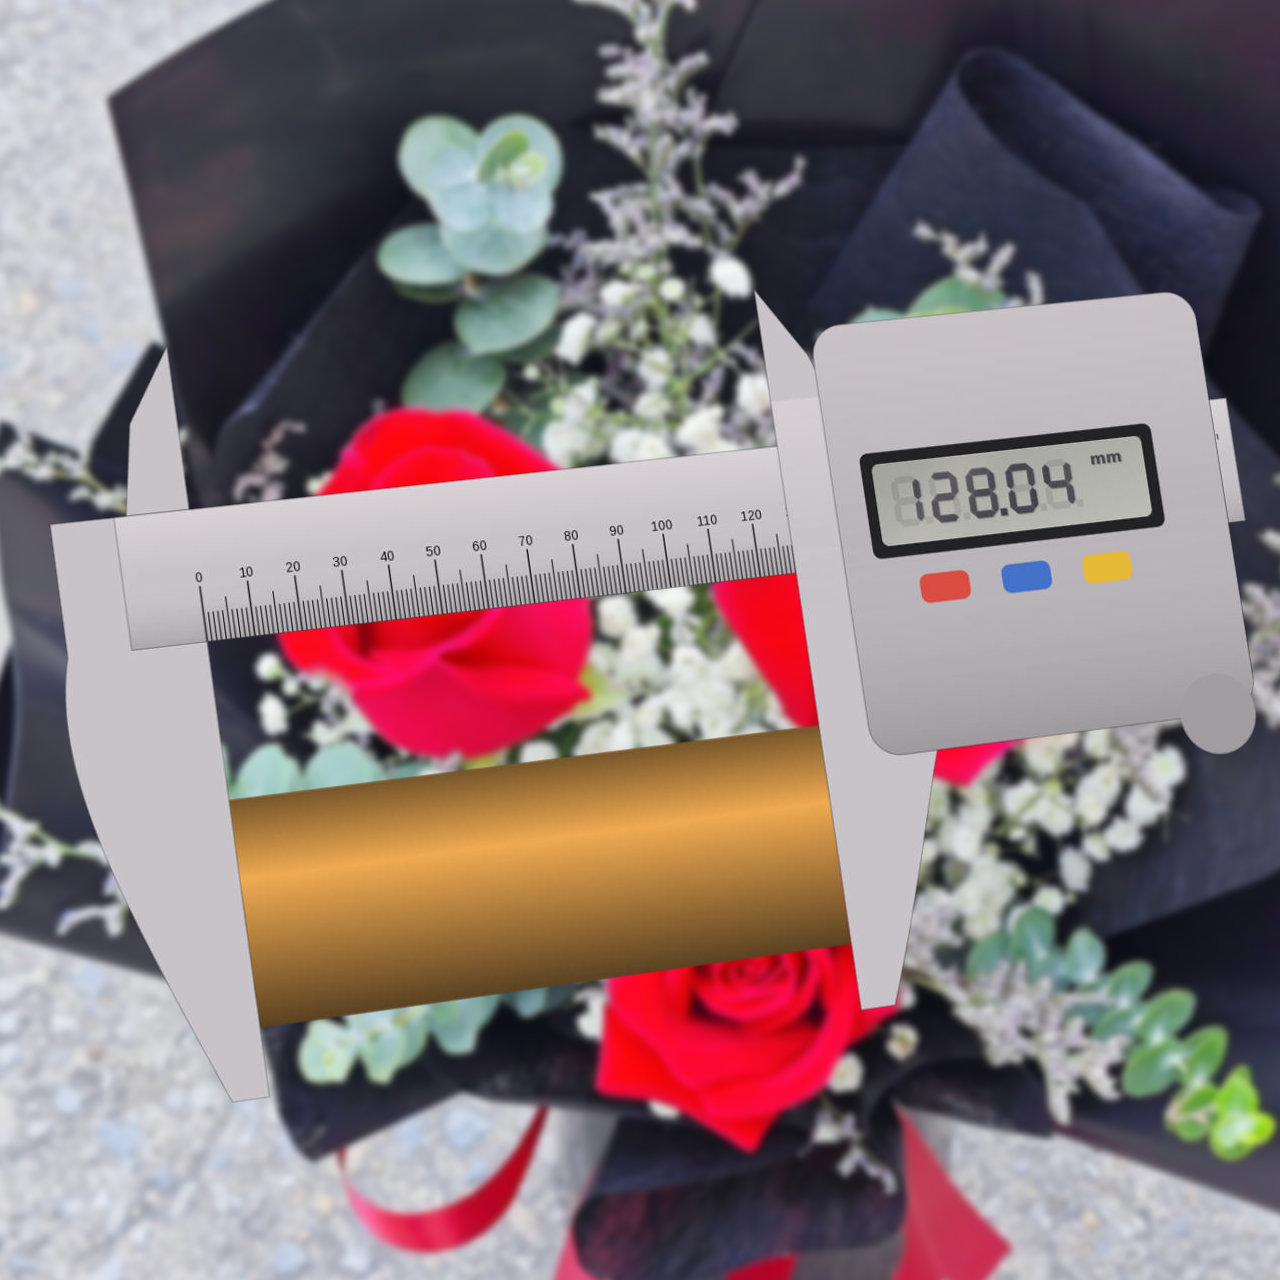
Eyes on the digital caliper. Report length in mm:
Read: 128.04 mm
